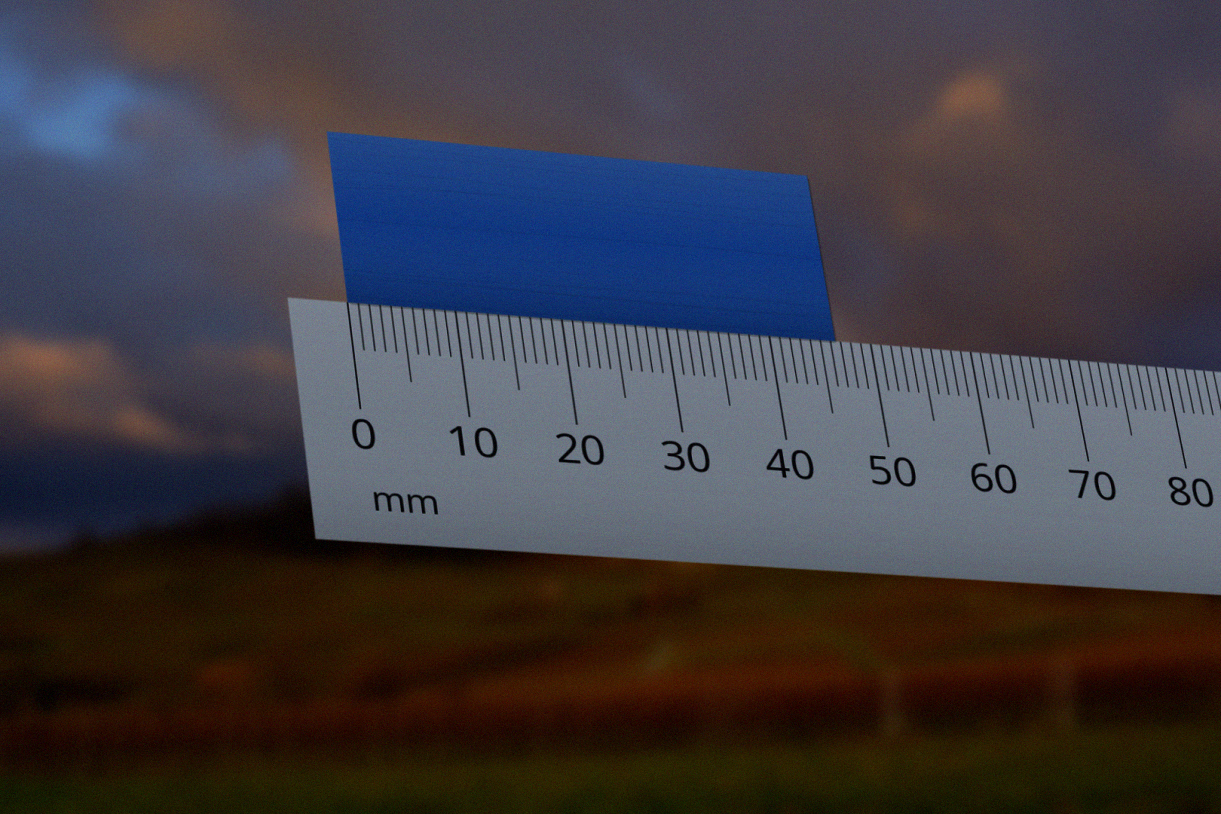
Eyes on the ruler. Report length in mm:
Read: 46.5 mm
